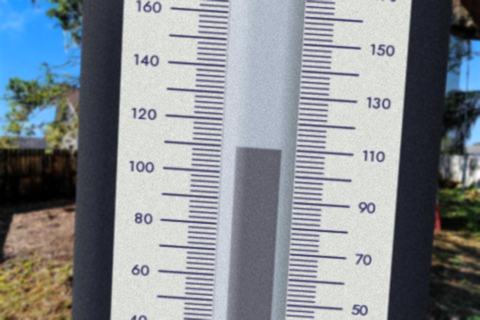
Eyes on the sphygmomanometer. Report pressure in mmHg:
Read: 110 mmHg
